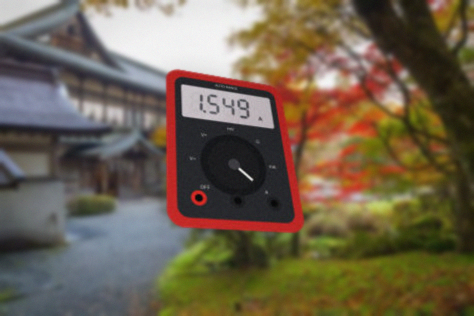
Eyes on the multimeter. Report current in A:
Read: 1.549 A
